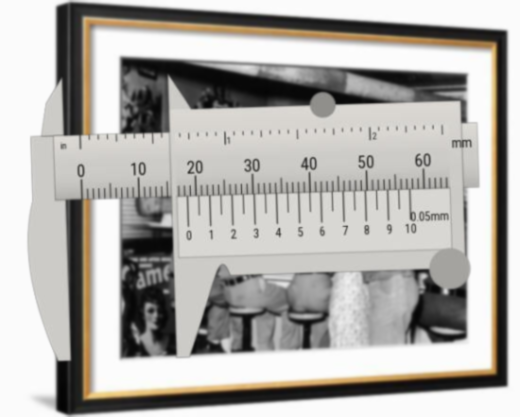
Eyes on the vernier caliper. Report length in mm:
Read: 18.5 mm
